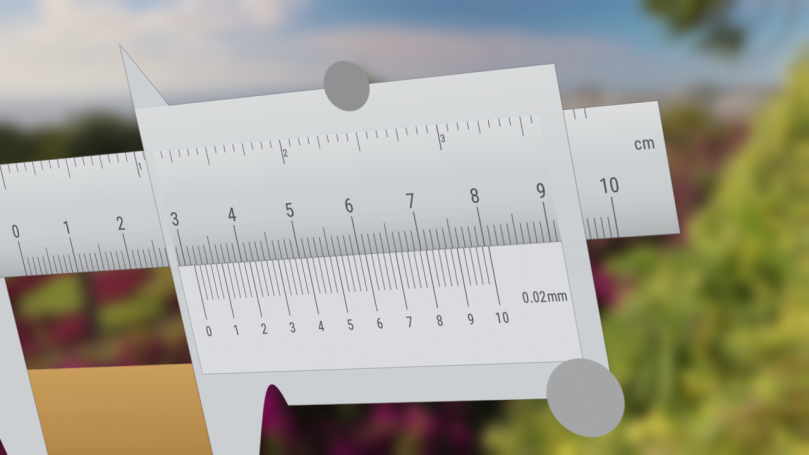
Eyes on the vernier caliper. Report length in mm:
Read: 31.6 mm
